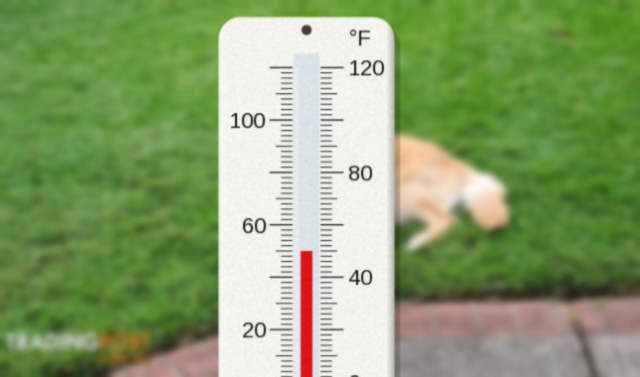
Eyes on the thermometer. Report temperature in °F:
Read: 50 °F
